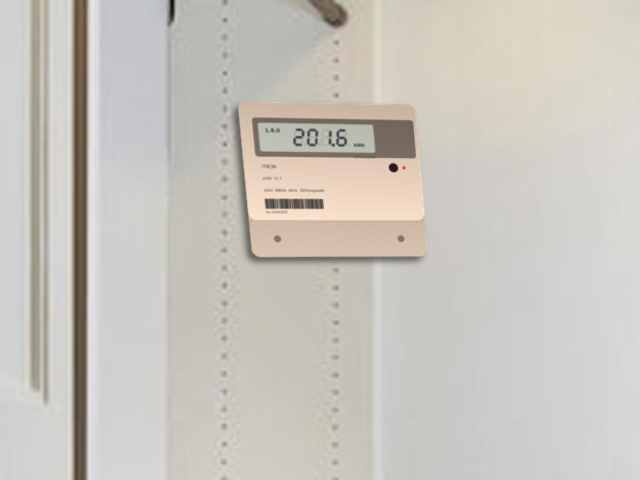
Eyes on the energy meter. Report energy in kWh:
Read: 201.6 kWh
